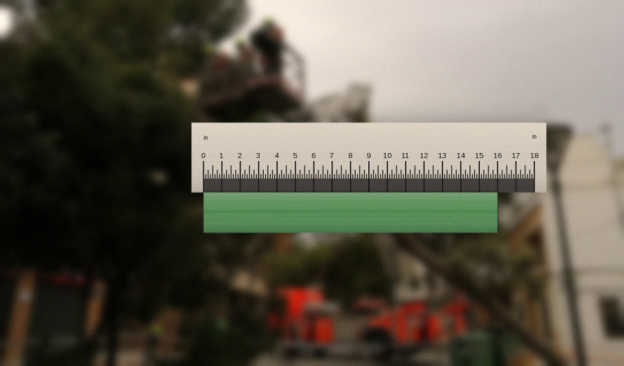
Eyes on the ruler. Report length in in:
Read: 16 in
